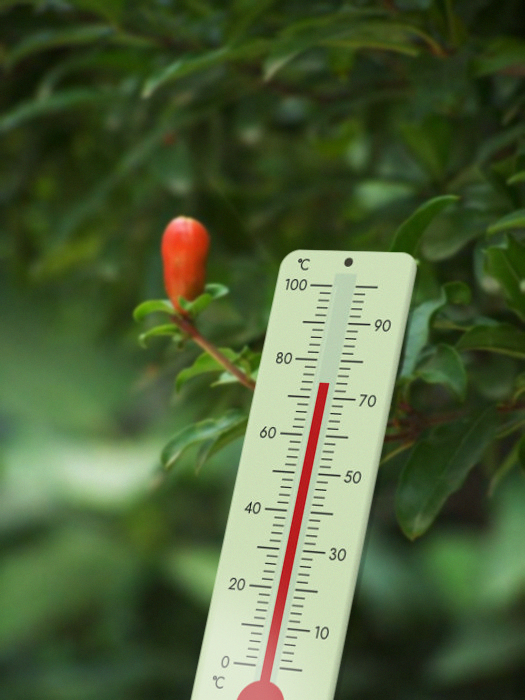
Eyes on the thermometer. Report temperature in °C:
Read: 74 °C
